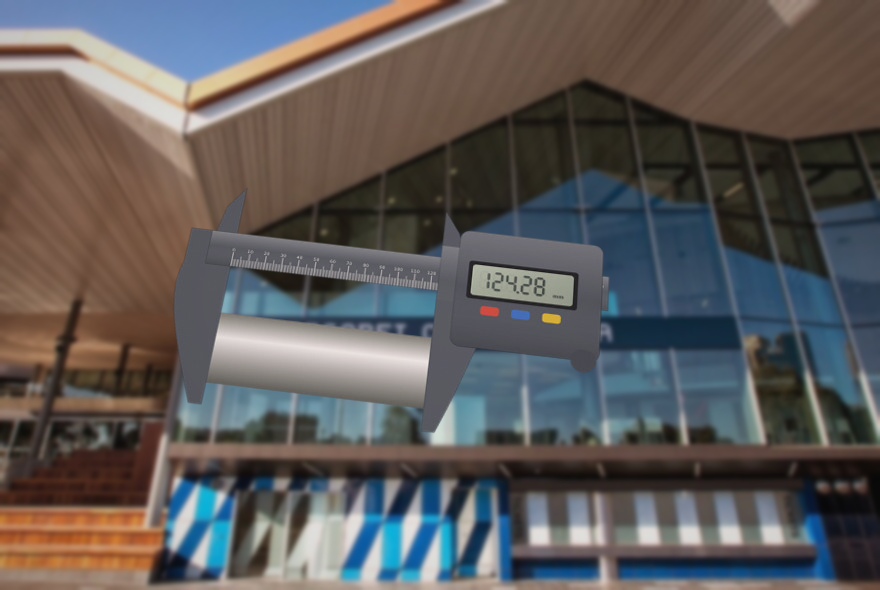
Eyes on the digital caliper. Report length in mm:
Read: 124.28 mm
